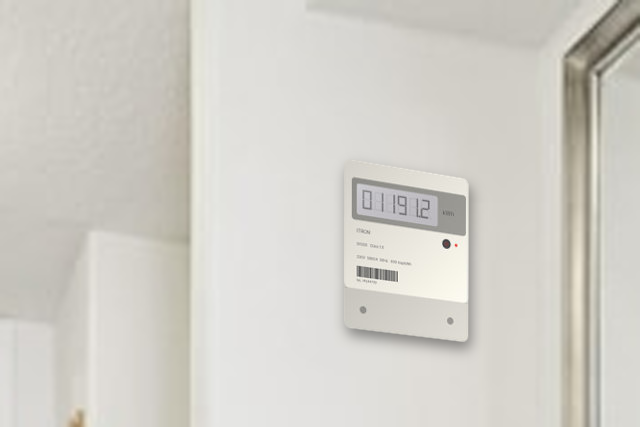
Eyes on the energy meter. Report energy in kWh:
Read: 1191.2 kWh
